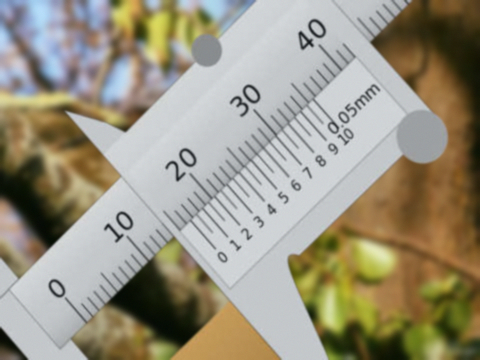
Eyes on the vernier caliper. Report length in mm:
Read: 16.6 mm
